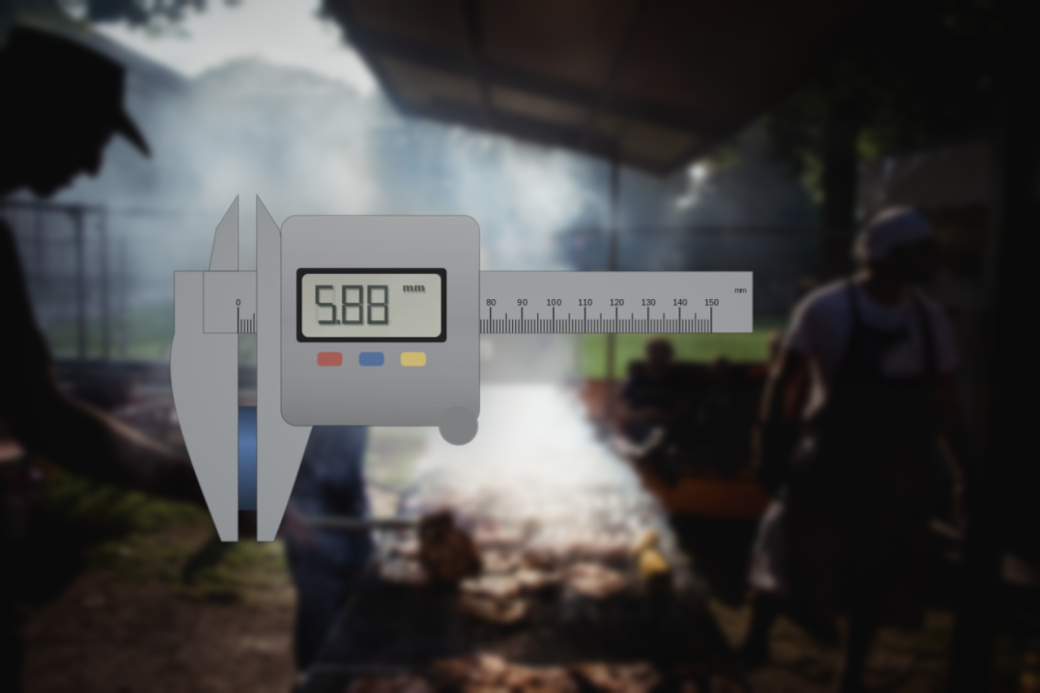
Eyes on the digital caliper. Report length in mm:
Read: 5.88 mm
